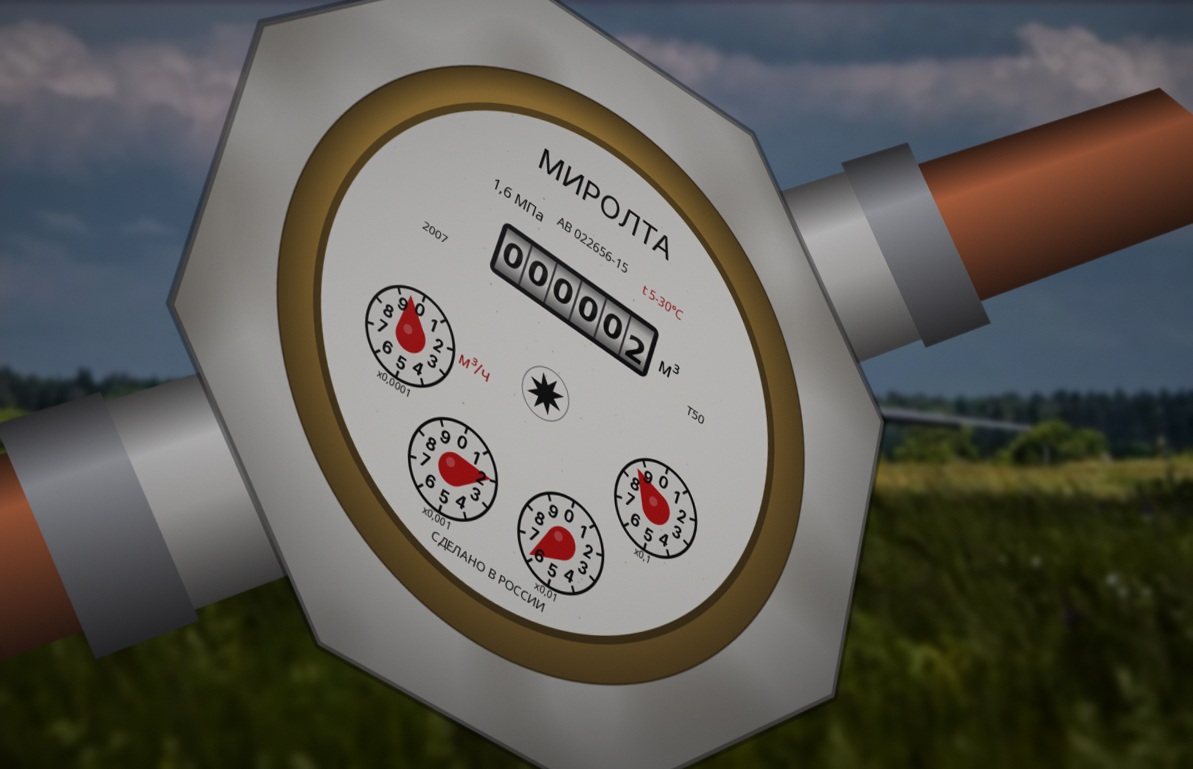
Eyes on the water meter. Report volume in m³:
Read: 1.8619 m³
